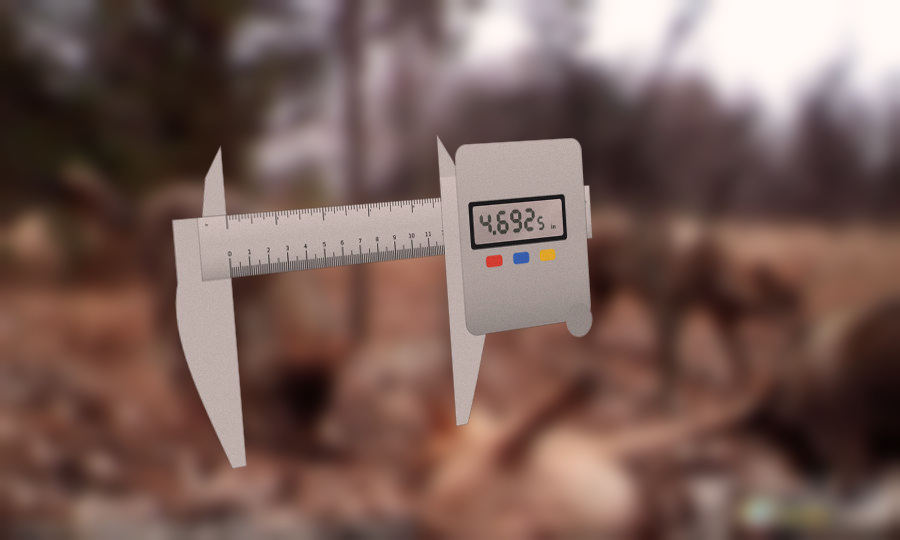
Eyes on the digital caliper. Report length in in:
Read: 4.6925 in
